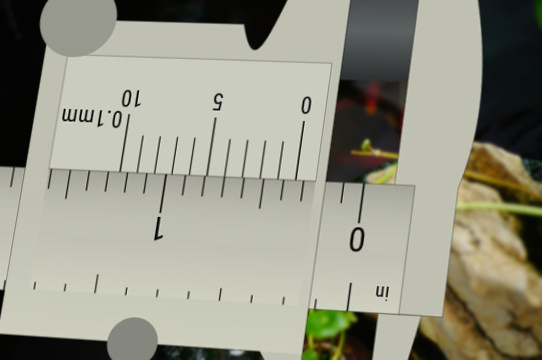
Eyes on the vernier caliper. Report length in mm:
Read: 3.4 mm
